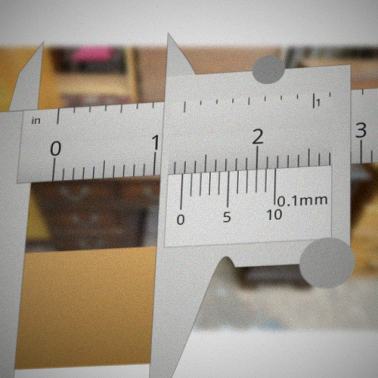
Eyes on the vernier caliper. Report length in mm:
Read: 12.8 mm
